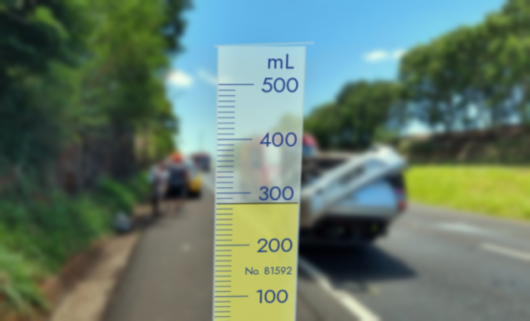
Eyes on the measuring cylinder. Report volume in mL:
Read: 280 mL
